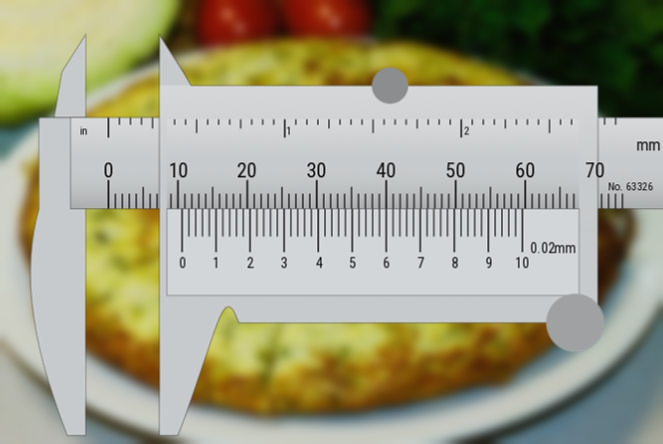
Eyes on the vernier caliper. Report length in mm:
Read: 10.6 mm
